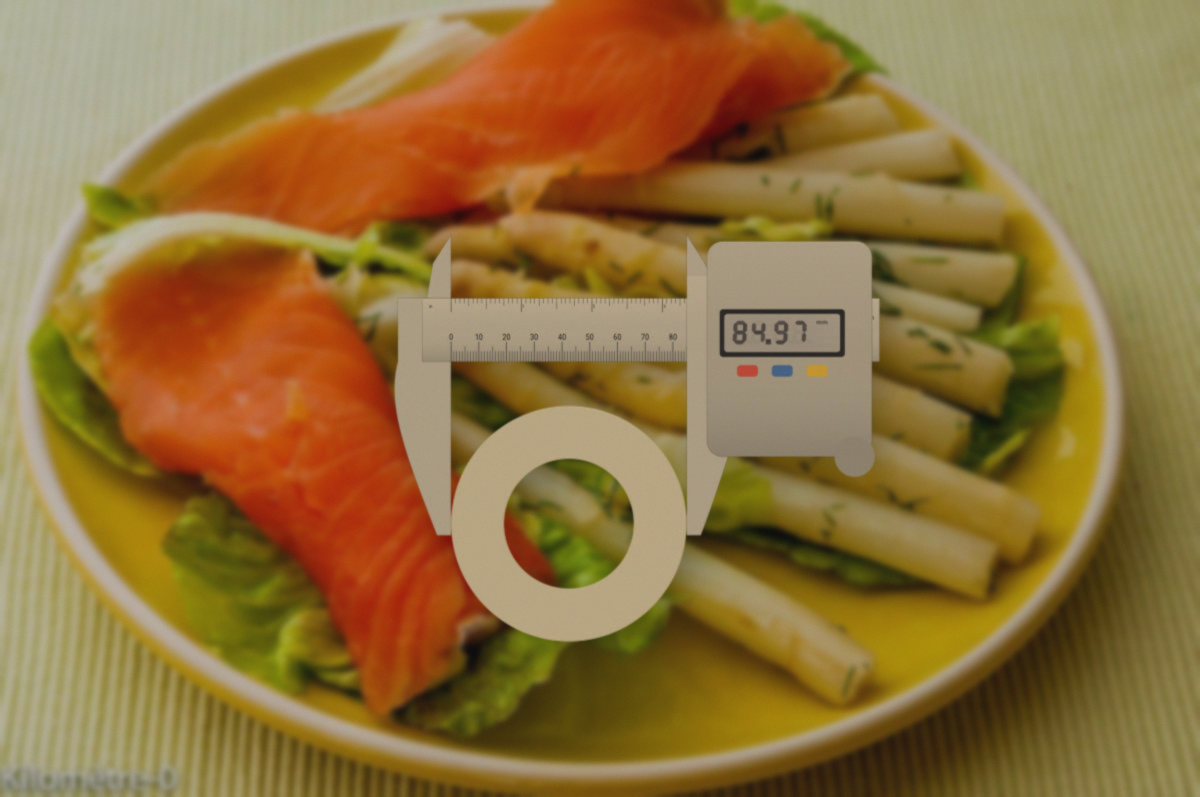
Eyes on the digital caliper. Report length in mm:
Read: 84.97 mm
